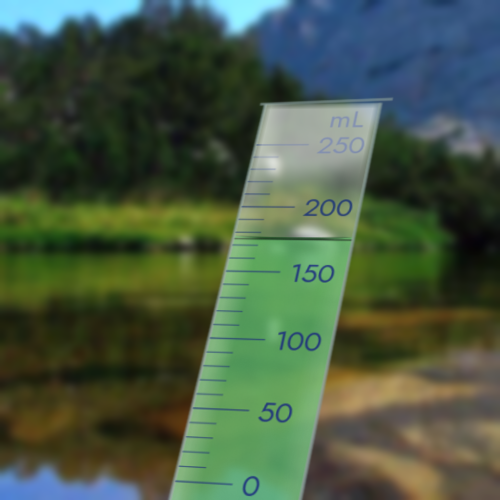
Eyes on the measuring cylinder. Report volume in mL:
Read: 175 mL
